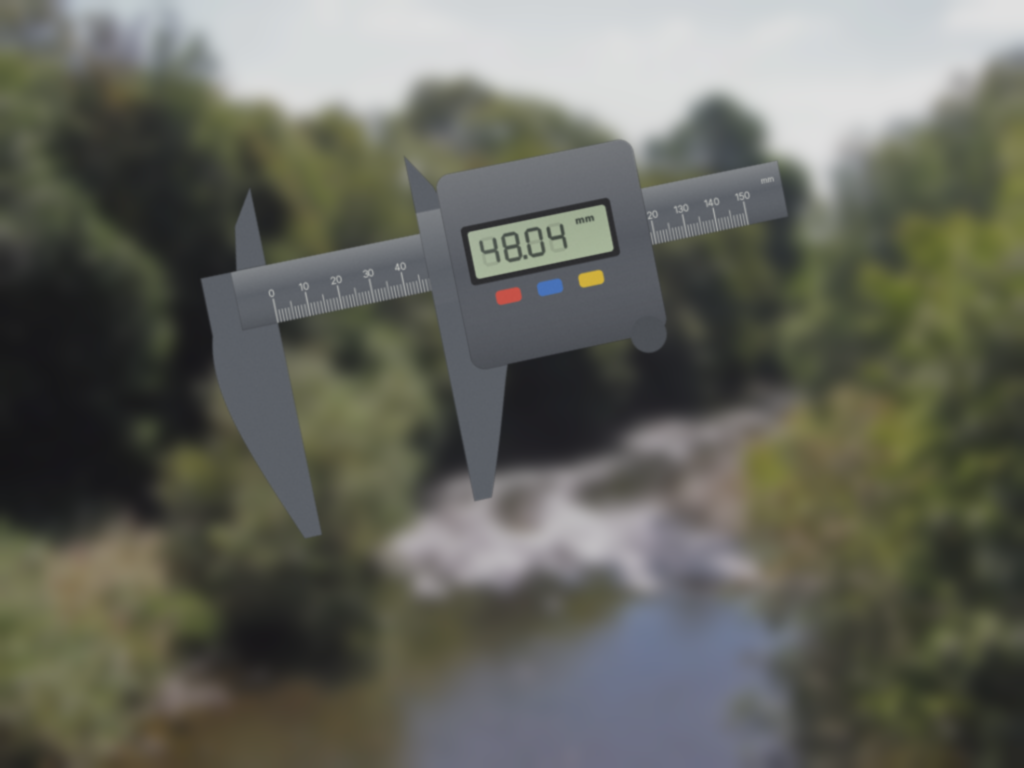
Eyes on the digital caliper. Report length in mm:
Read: 48.04 mm
